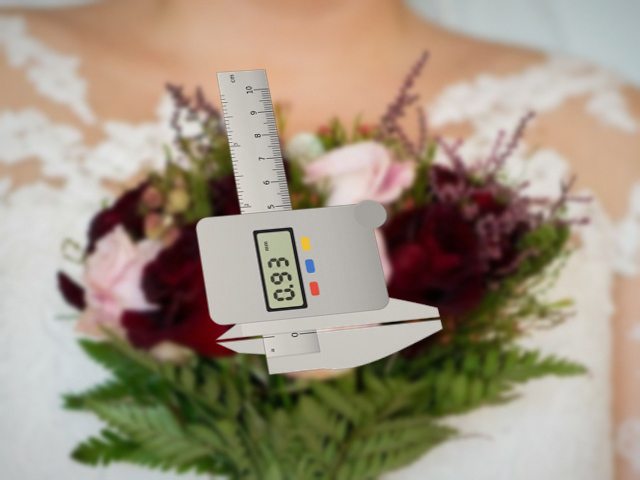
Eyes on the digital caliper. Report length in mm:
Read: 0.93 mm
